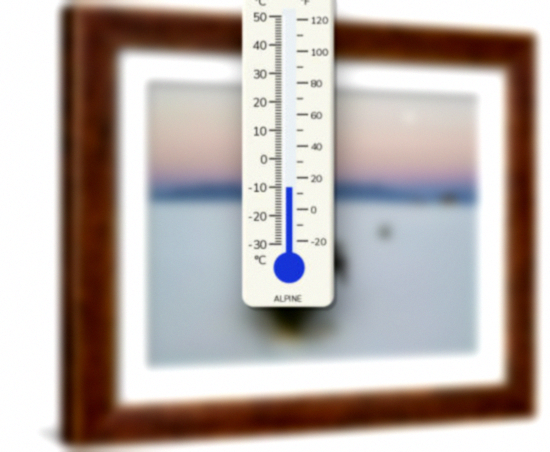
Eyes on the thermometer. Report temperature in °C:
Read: -10 °C
